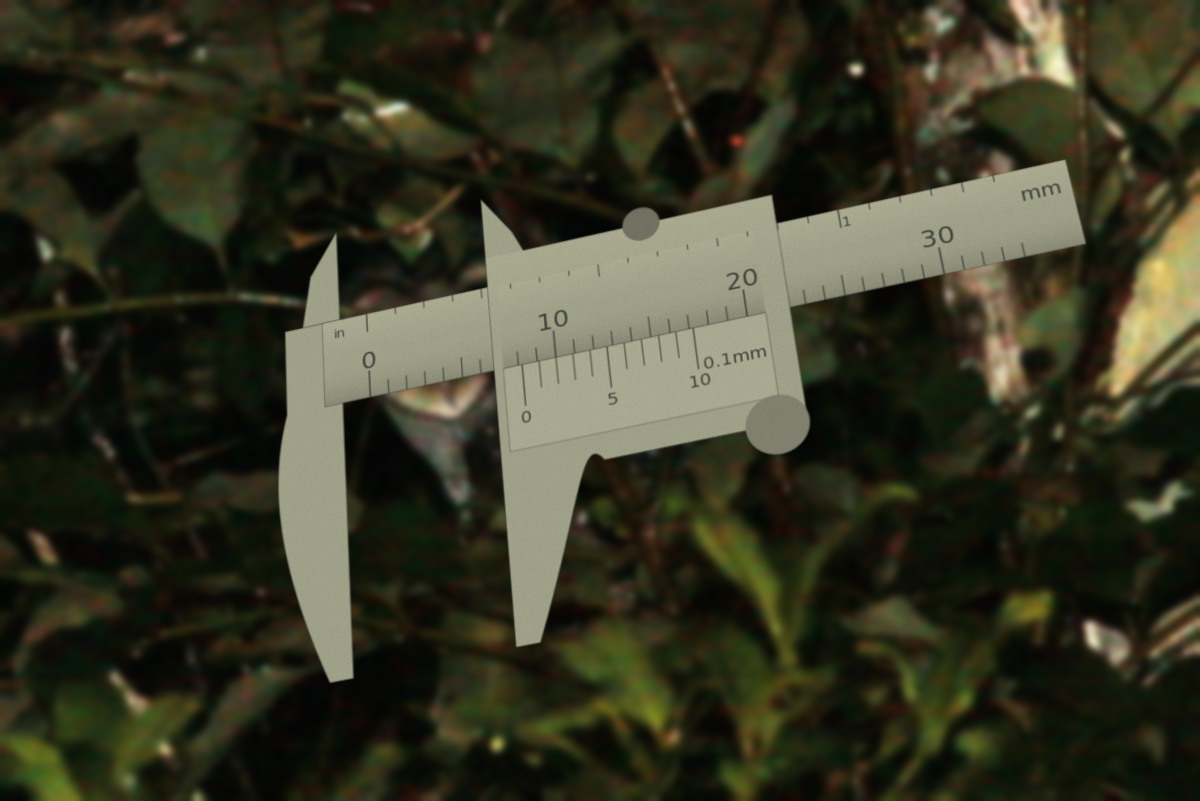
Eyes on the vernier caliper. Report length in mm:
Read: 8.2 mm
